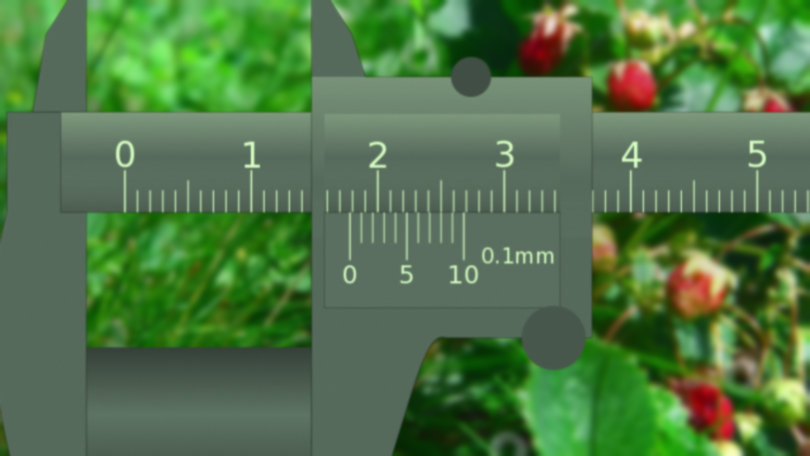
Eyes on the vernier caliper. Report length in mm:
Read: 17.8 mm
